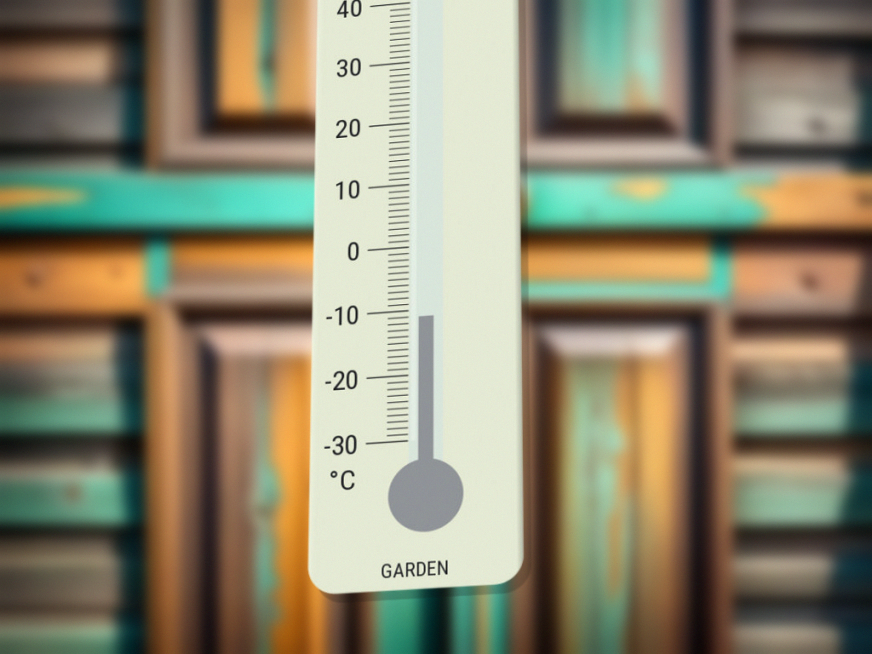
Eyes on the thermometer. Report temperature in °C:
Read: -11 °C
